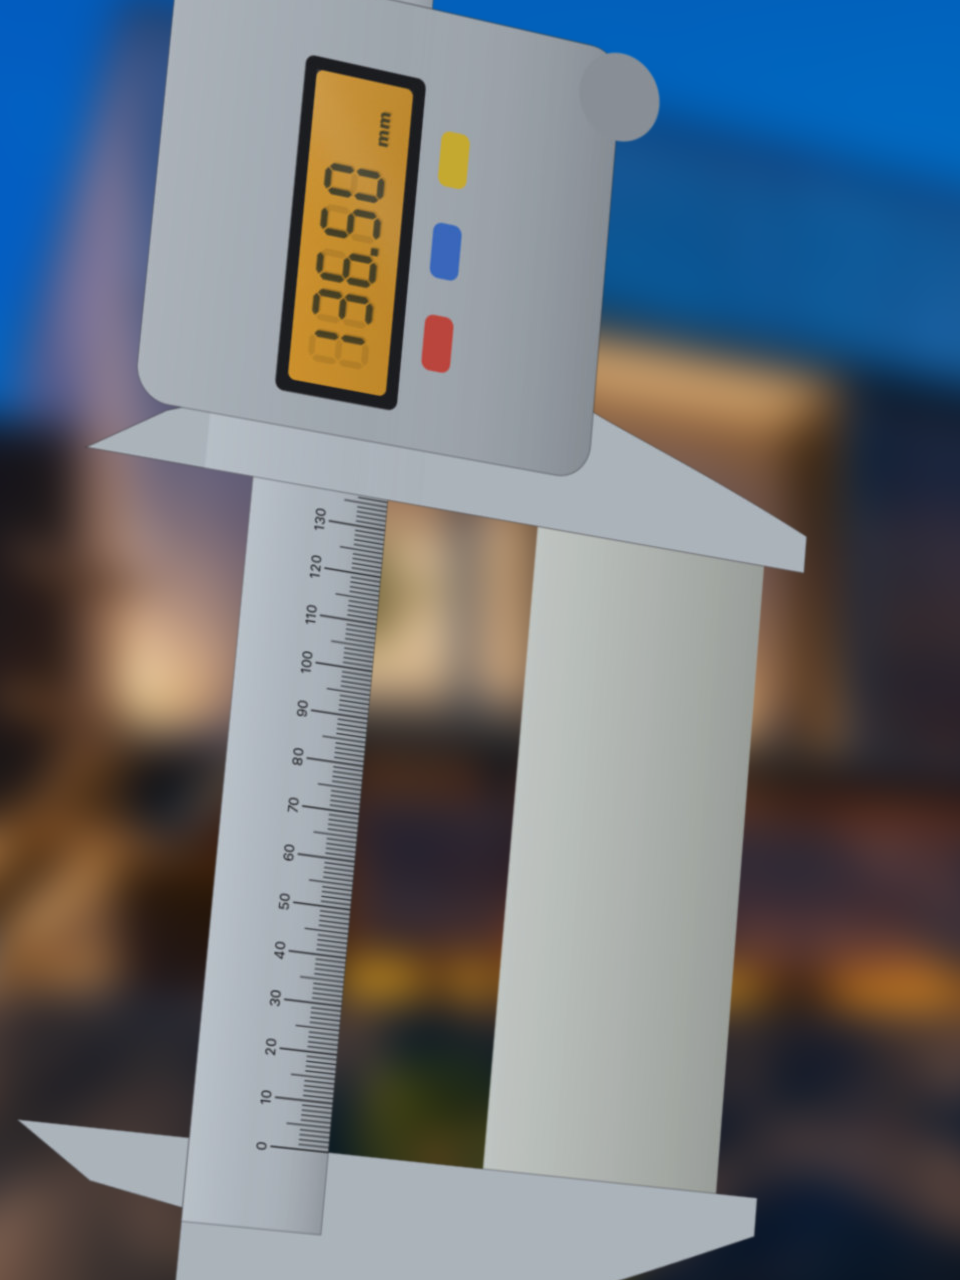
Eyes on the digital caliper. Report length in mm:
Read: 136.50 mm
